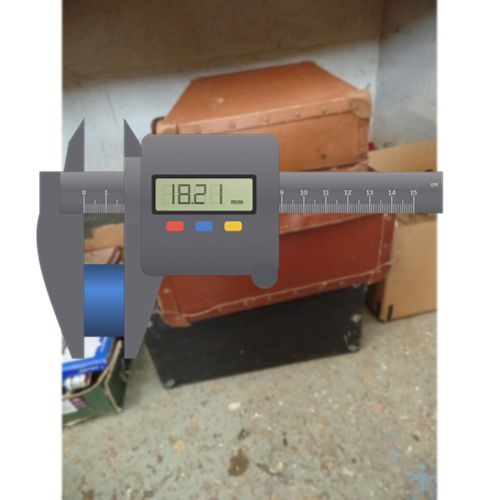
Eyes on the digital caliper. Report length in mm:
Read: 18.21 mm
